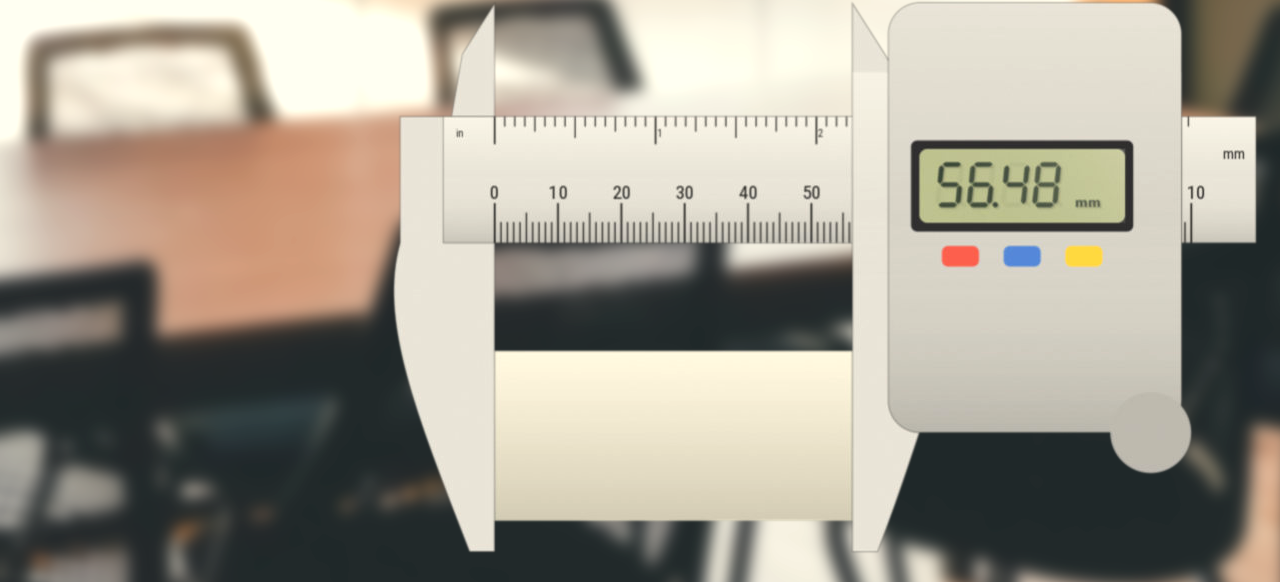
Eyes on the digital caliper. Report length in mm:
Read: 56.48 mm
